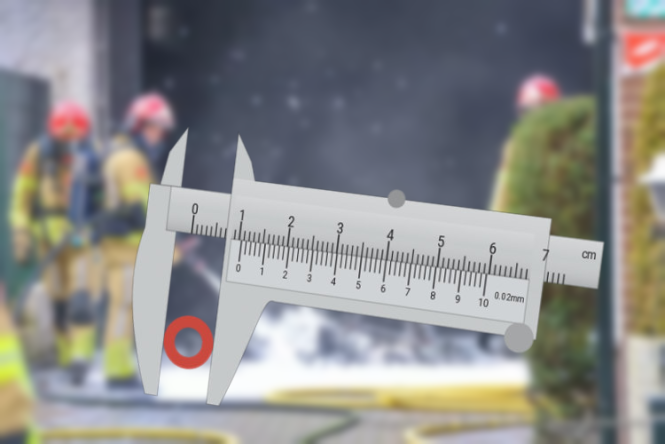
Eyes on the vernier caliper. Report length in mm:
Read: 10.5 mm
